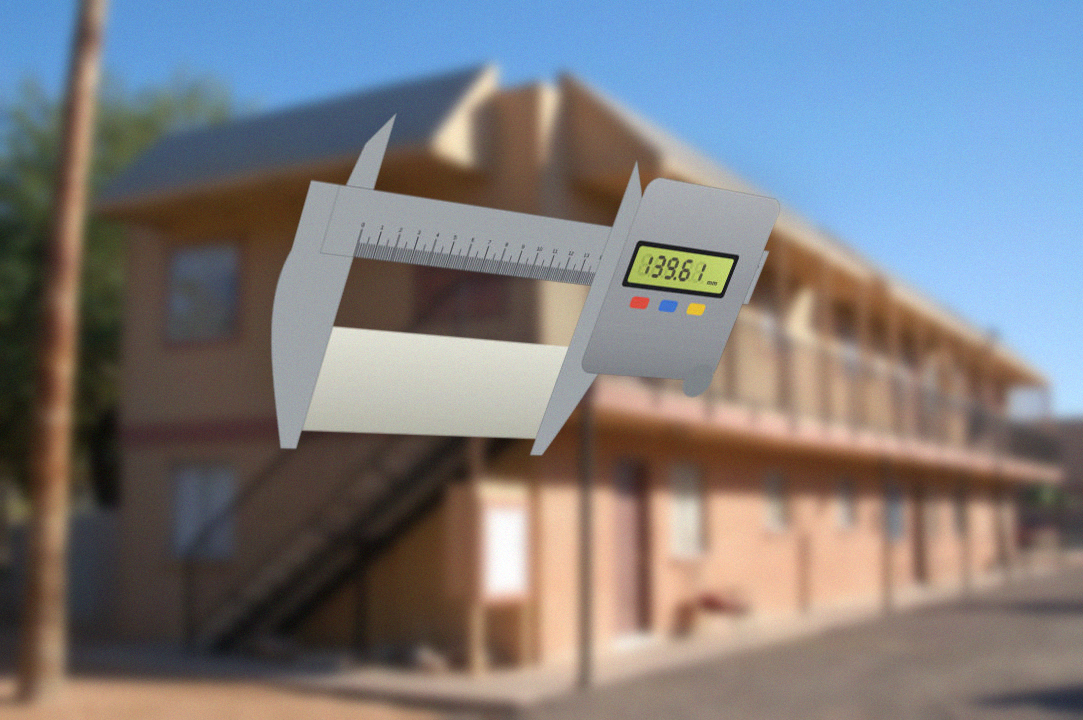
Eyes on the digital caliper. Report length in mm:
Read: 139.61 mm
